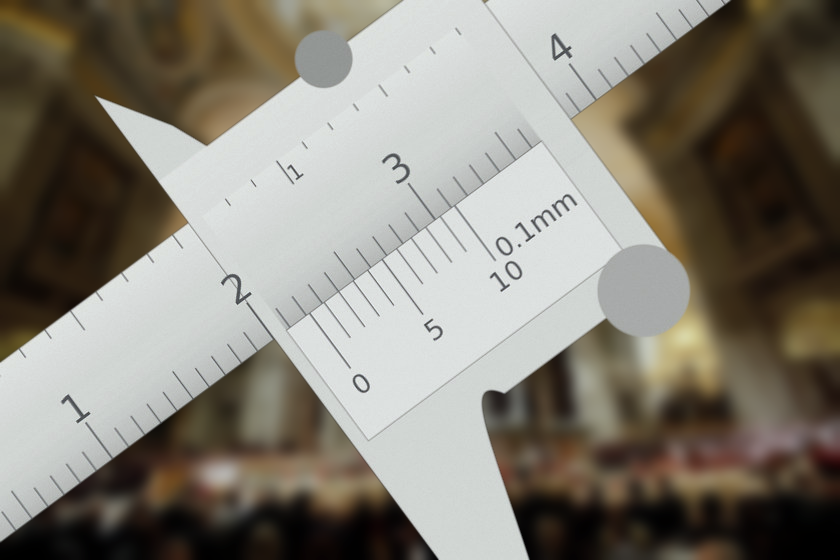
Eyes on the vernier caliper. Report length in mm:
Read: 22.2 mm
